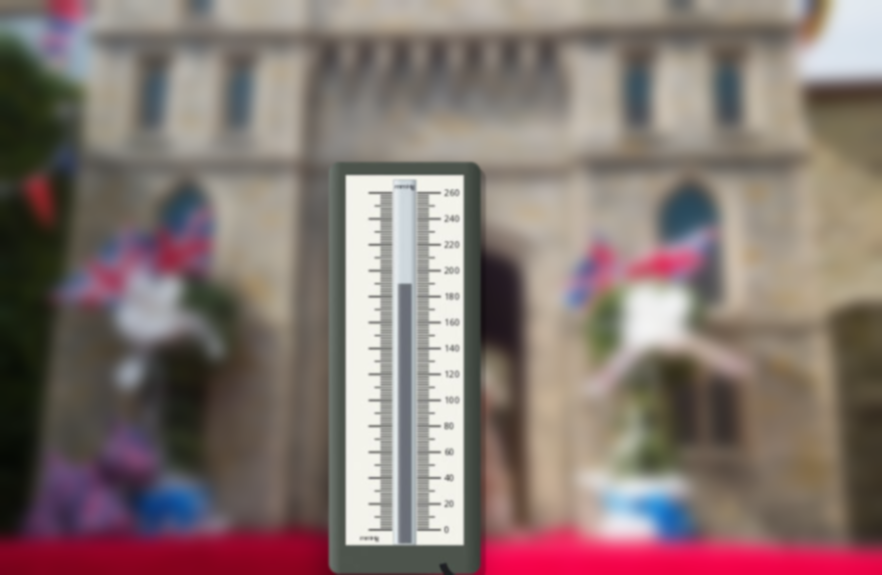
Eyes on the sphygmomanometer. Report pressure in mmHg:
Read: 190 mmHg
